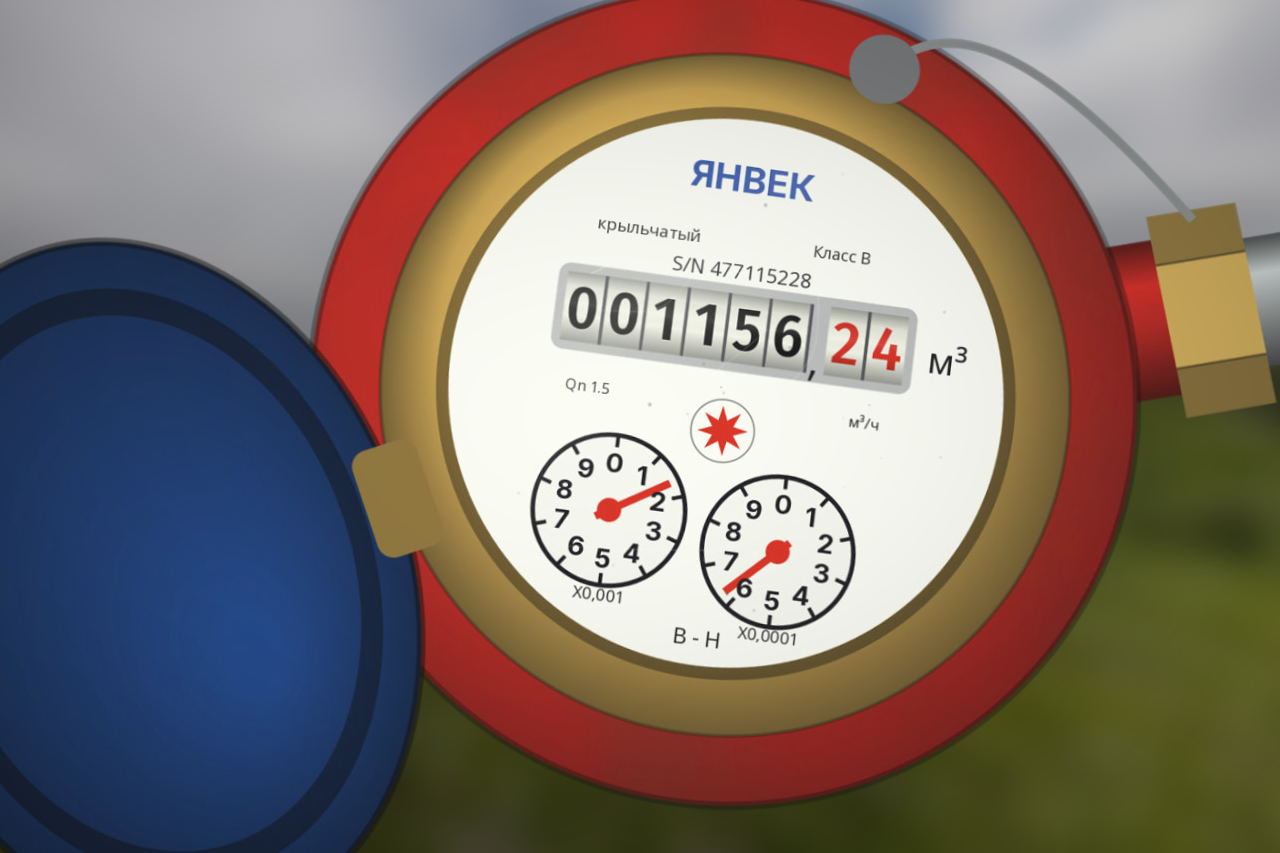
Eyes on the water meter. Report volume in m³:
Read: 1156.2416 m³
